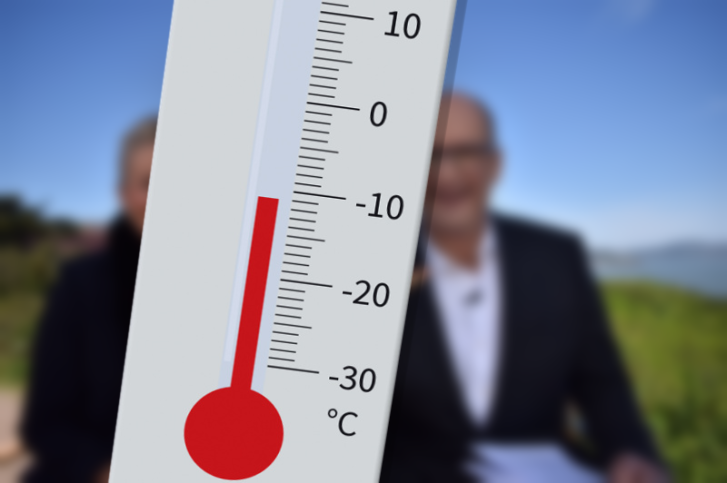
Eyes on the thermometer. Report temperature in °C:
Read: -11 °C
